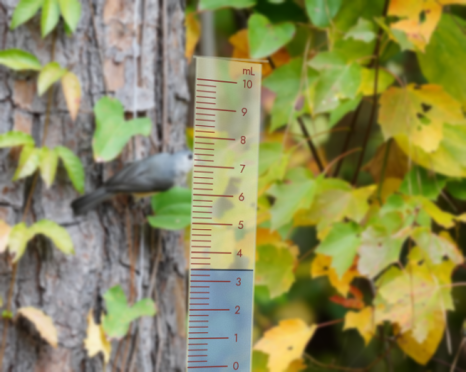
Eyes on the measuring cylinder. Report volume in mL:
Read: 3.4 mL
